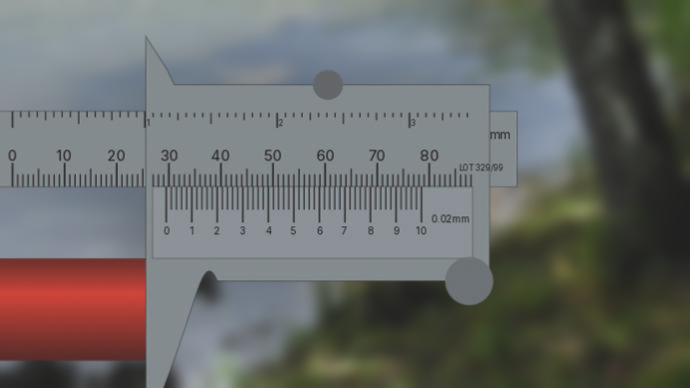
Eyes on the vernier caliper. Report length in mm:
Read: 29.5 mm
